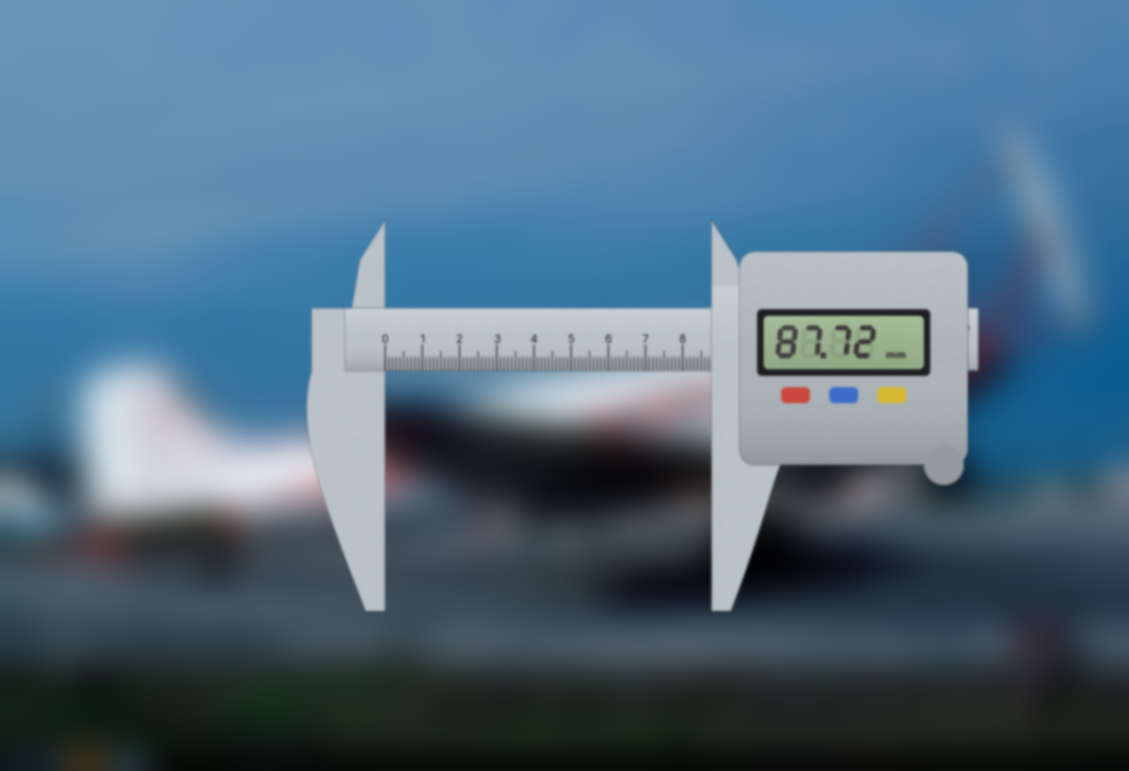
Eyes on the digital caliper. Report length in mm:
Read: 87.72 mm
